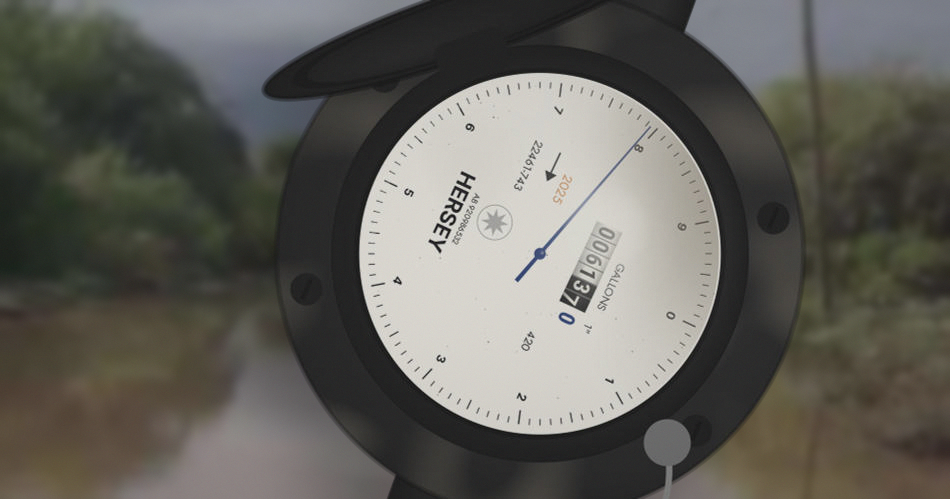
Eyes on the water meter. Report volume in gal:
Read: 61367.9 gal
